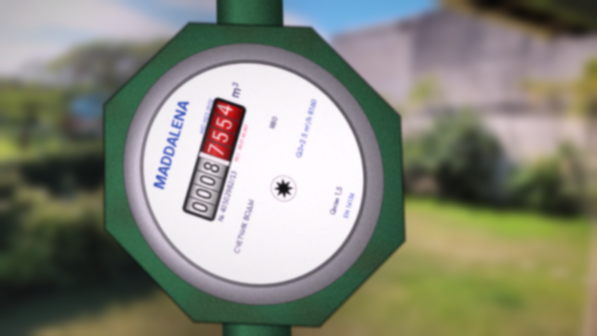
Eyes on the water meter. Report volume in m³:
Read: 8.7554 m³
